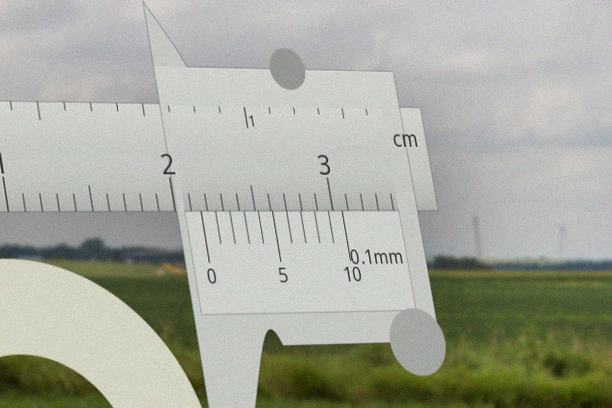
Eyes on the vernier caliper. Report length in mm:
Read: 21.6 mm
